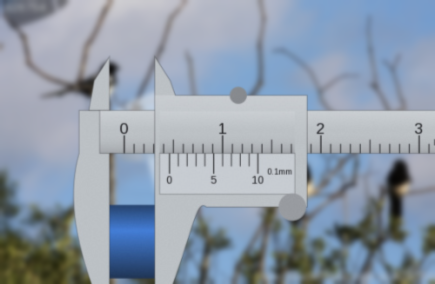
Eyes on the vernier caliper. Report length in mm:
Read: 4.6 mm
